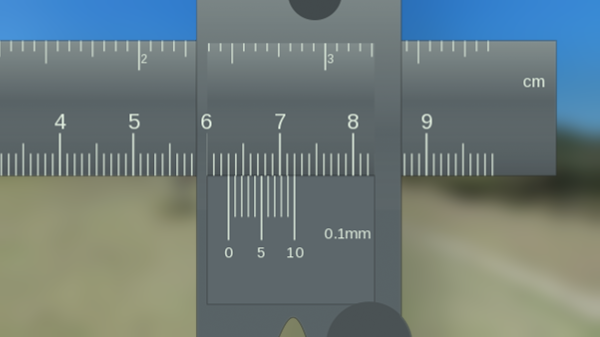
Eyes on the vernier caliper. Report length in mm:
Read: 63.0 mm
